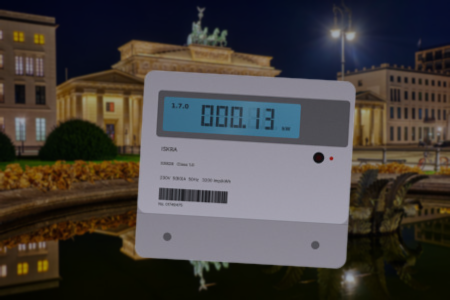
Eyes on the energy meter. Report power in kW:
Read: 0.13 kW
